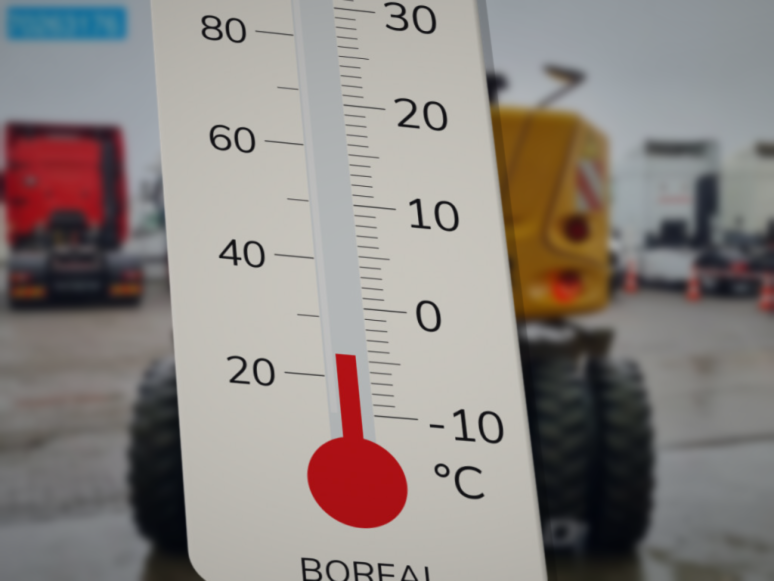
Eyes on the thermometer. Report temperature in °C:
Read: -4.5 °C
